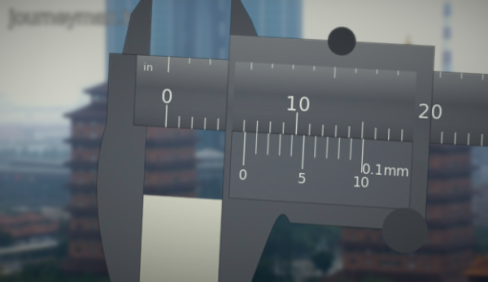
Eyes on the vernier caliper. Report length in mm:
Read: 6.1 mm
